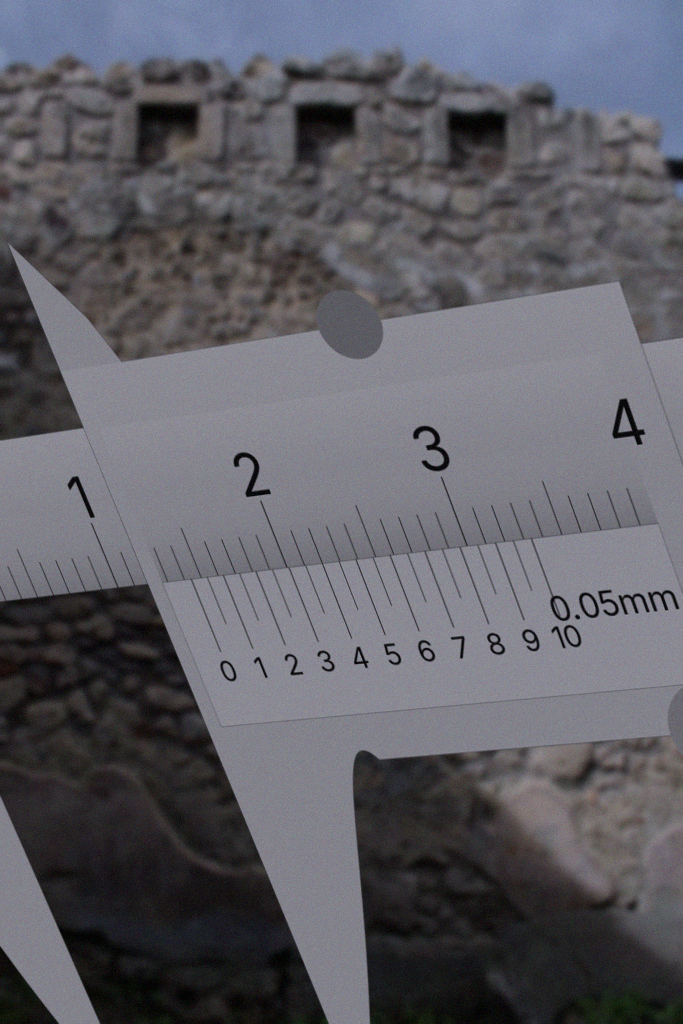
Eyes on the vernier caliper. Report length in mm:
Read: 14.4 mm
